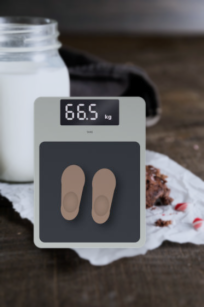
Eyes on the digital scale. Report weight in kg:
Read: 66.5 kg
